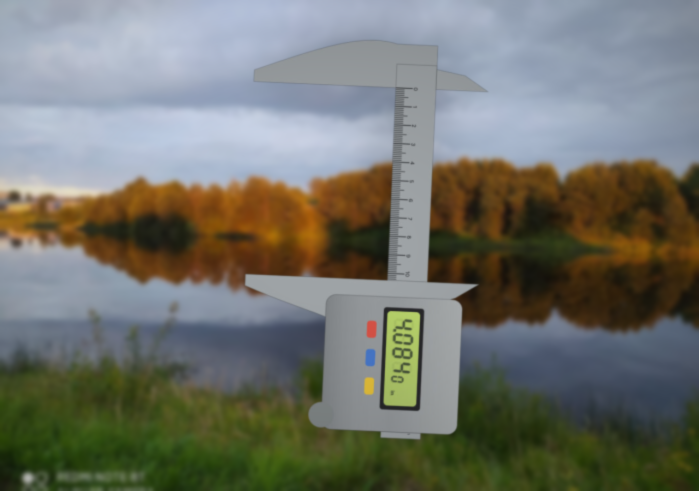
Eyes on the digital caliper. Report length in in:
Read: 4.0840 in
